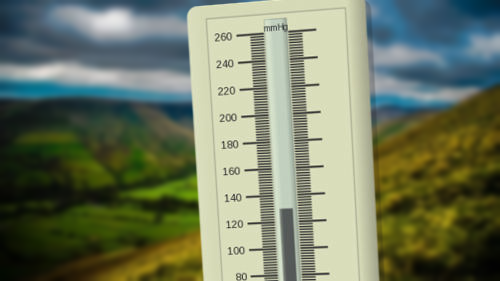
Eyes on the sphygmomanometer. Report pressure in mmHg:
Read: 130 mmHg
